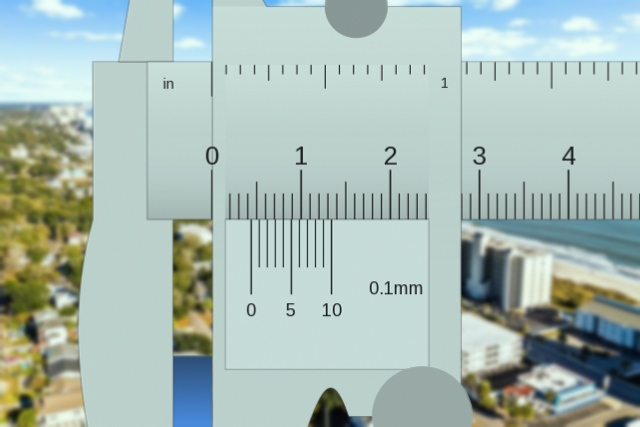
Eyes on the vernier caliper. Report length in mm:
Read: 4.4 mm
